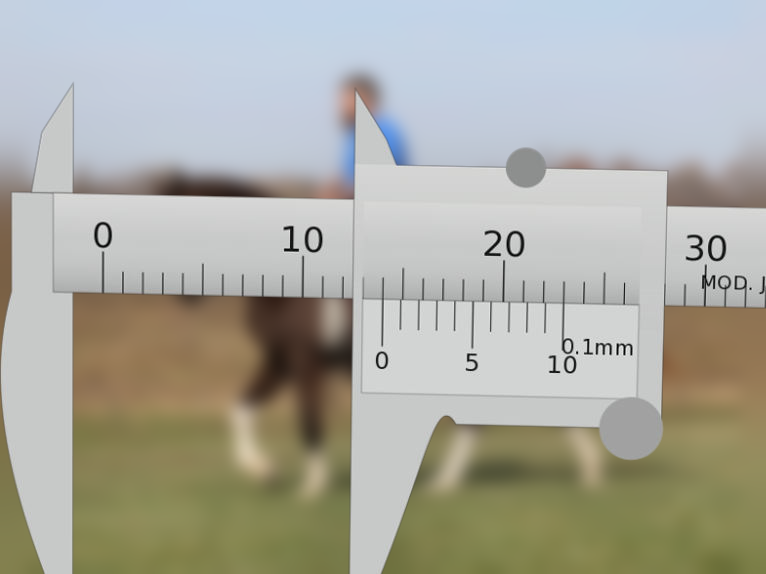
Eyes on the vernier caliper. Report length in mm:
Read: 14.0 mm
